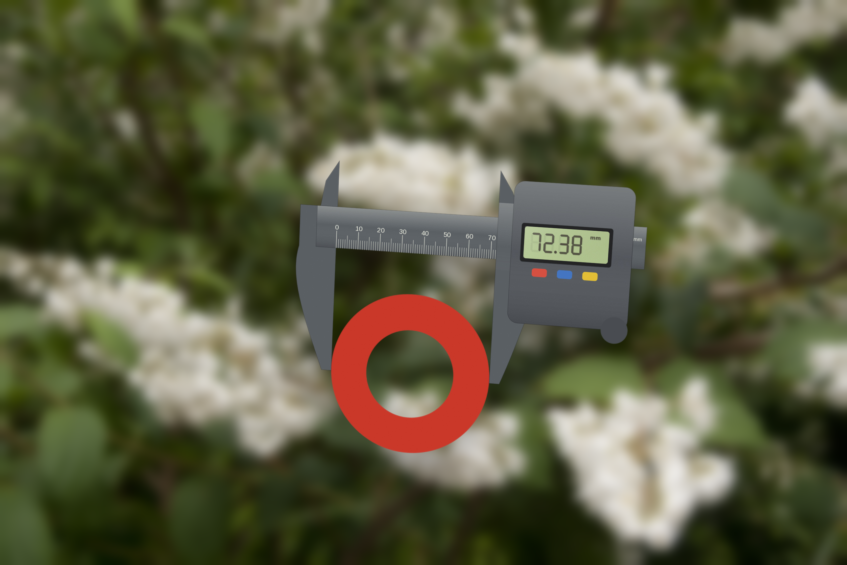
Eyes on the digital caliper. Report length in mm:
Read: 72.38 mm
